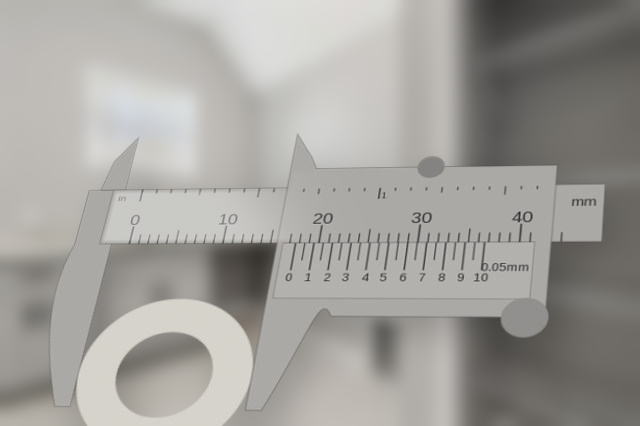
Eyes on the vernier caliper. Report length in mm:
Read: 17.6 mm
